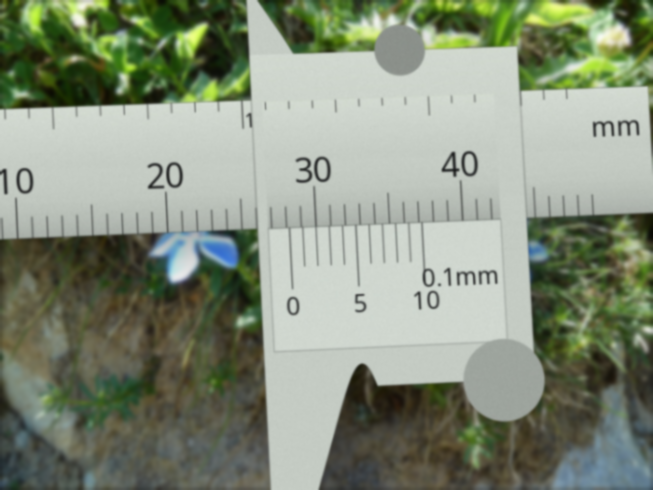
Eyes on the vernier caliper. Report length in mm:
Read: 28.2 mm
